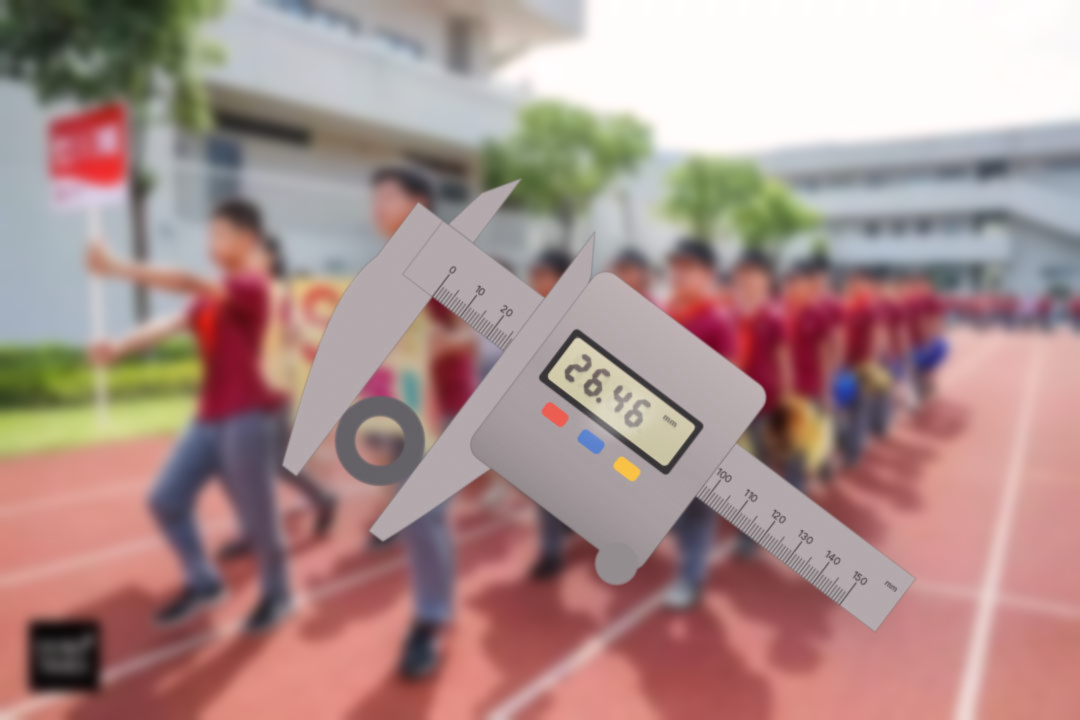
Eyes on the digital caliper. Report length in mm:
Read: 26.46 mm
